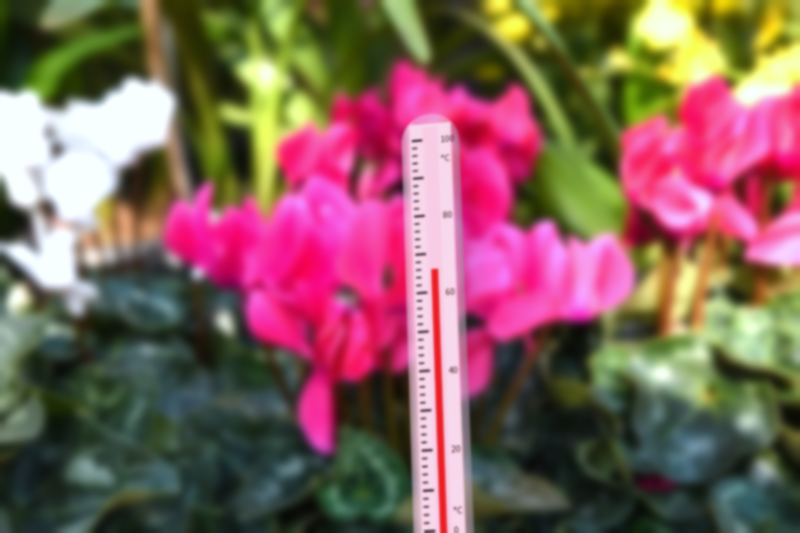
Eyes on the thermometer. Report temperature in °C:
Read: 66 °C
